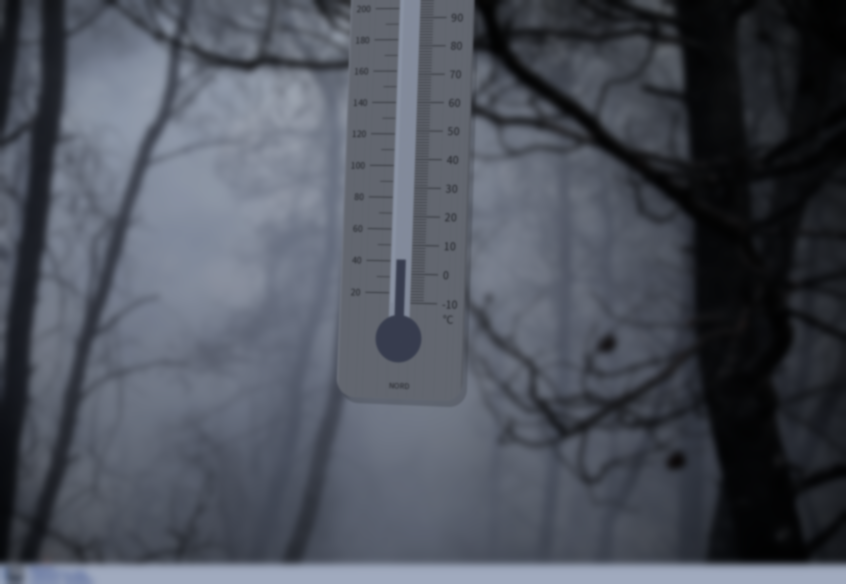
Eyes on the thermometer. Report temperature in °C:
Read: 5 °C
